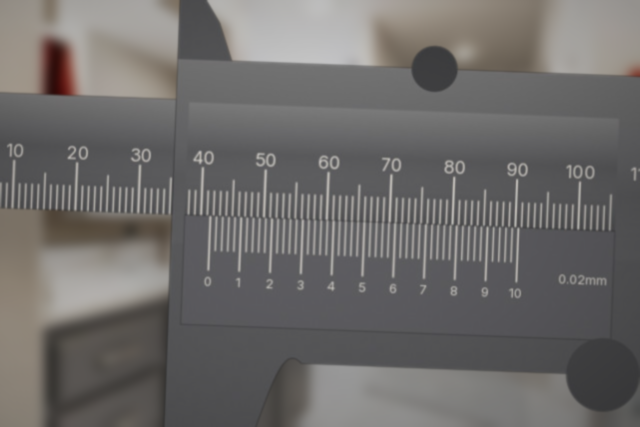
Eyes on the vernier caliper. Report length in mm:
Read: 41.5 mm
